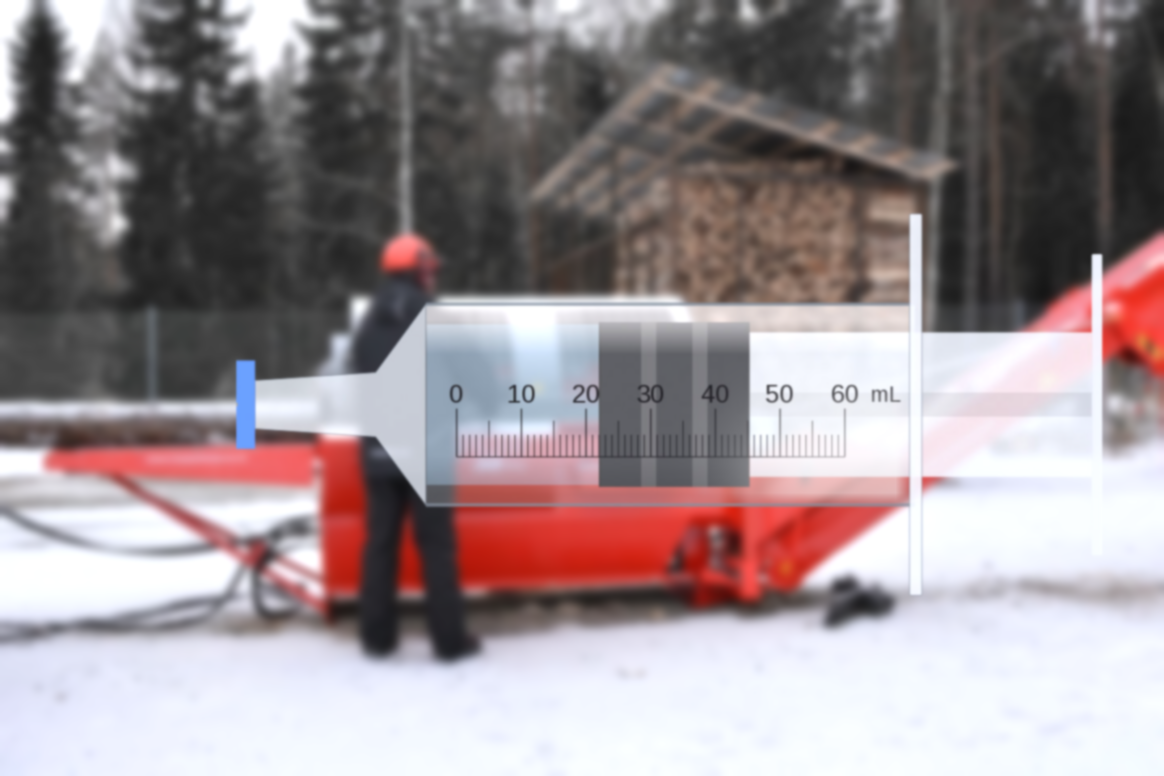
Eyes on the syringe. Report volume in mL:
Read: 22 mL
